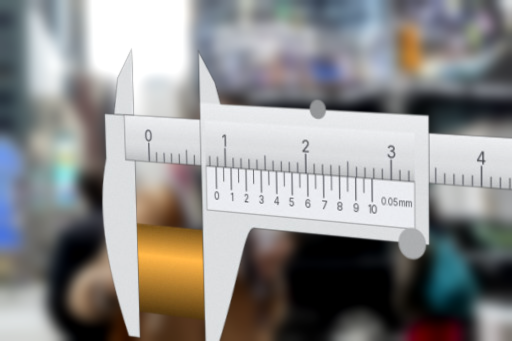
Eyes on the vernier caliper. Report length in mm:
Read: 8.8 mm
